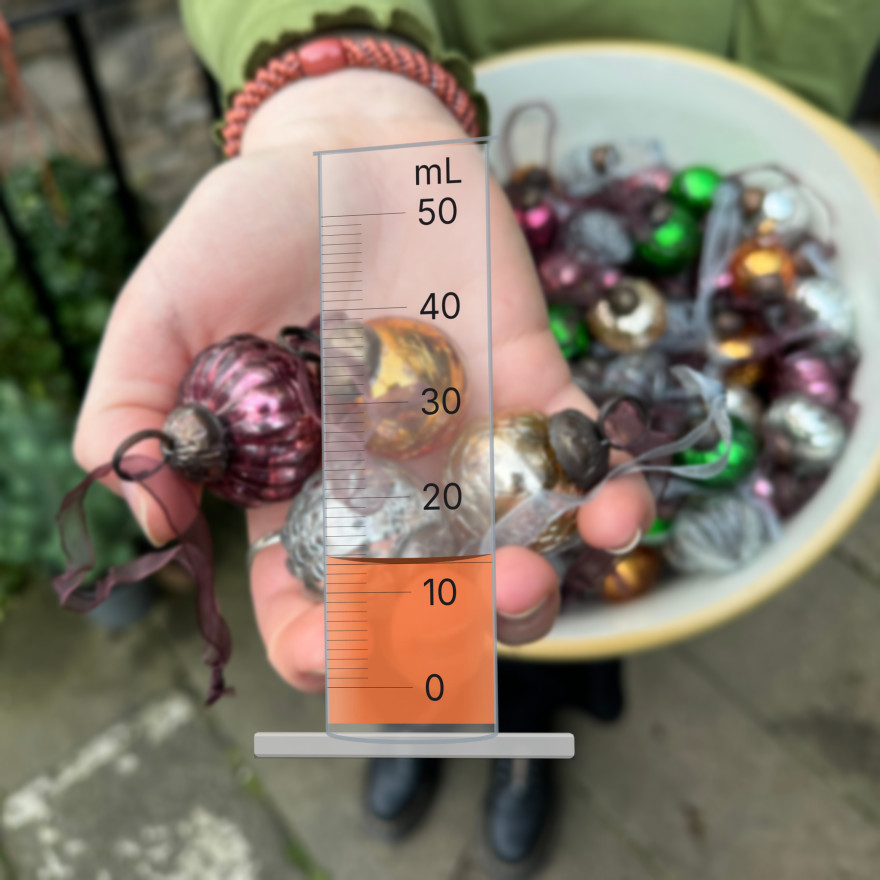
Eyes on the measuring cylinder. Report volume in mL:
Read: 13 mL
